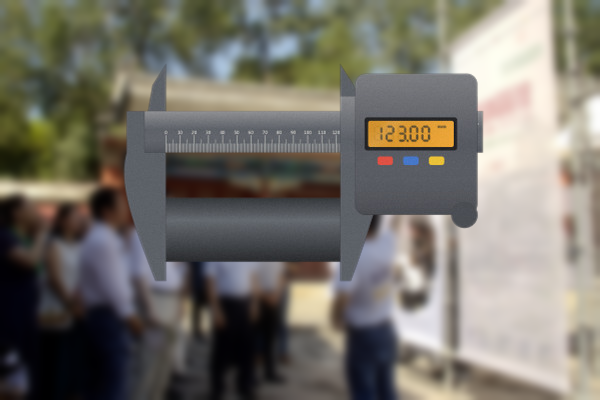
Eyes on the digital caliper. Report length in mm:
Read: 123.00 mm
